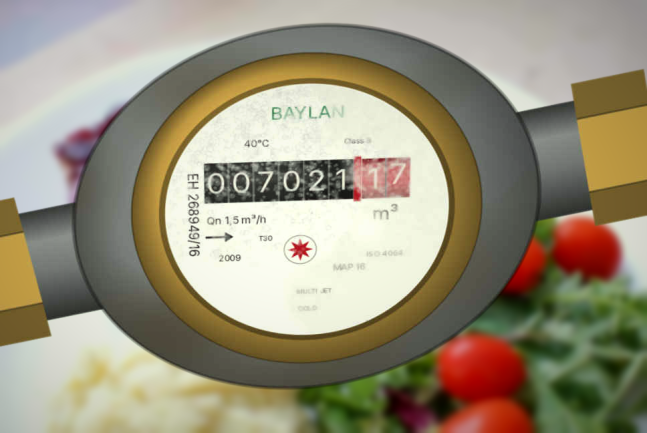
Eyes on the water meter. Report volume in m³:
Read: 7021.17 m³
